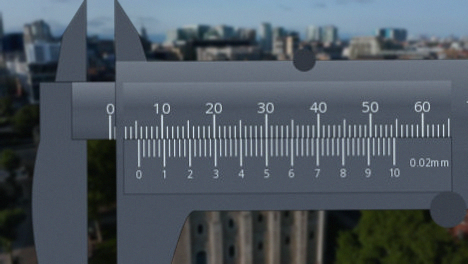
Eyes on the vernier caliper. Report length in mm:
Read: 5.5 mm
